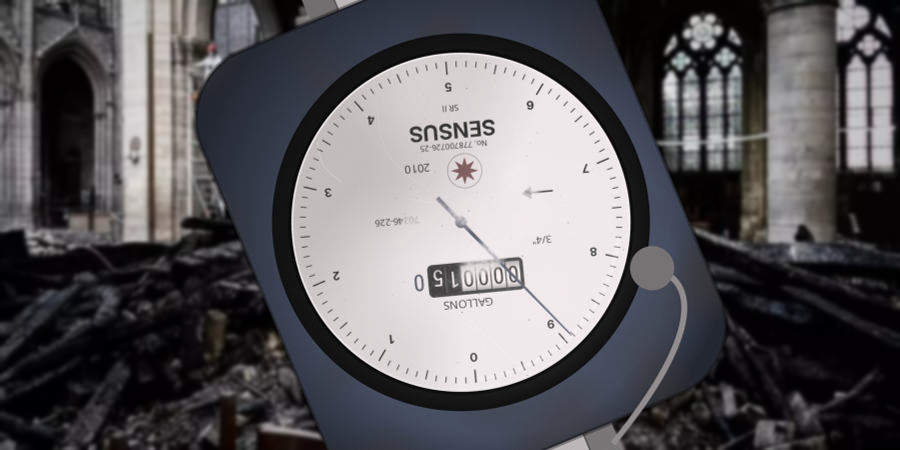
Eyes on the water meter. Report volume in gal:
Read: 148.9 gal
